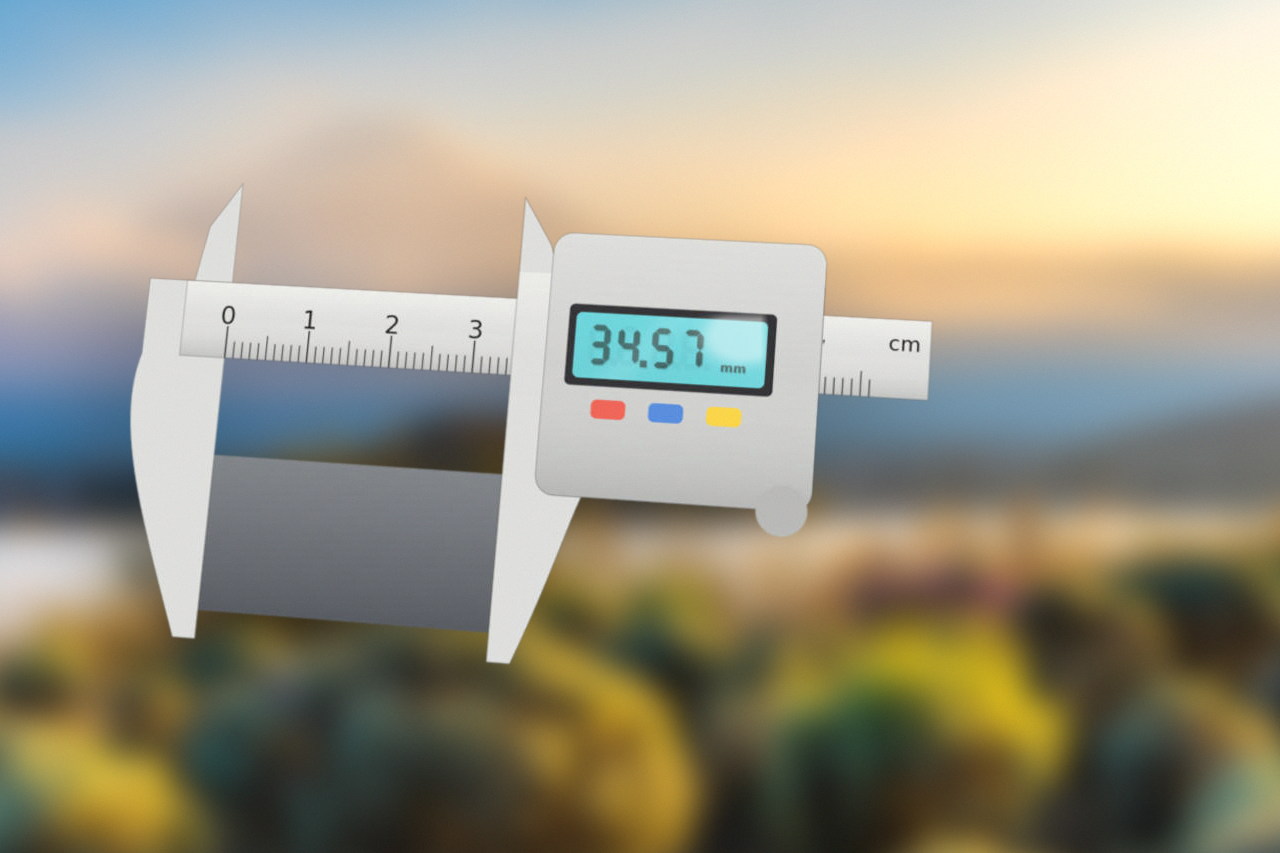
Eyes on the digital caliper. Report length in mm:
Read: 34.57 mm
